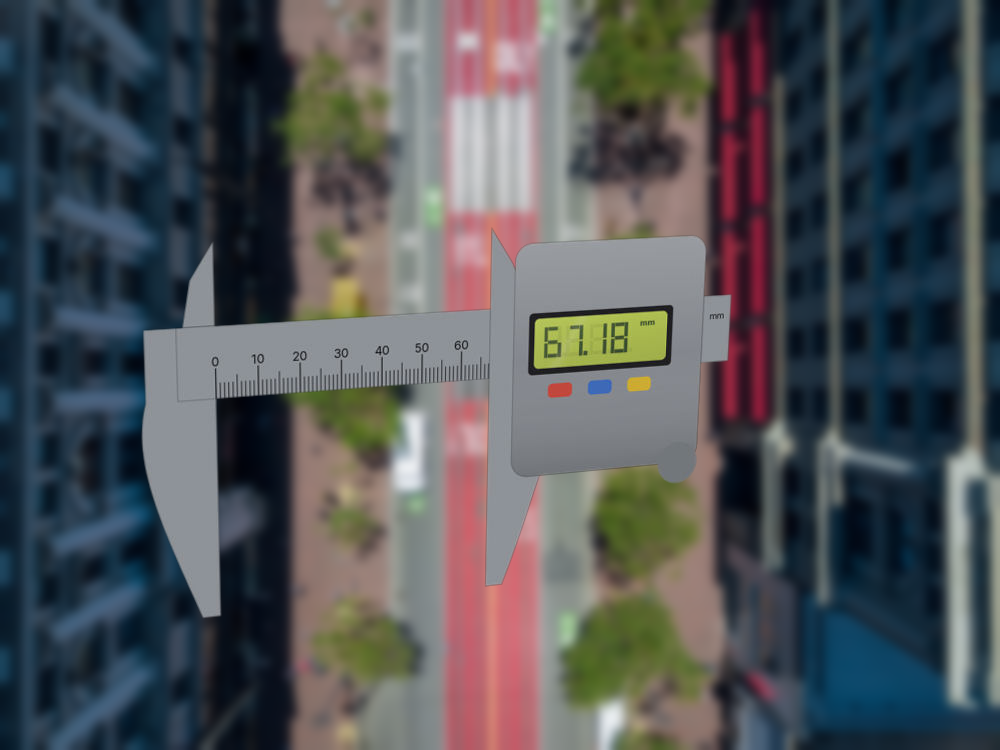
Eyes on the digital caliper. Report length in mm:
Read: 67.18 mm
